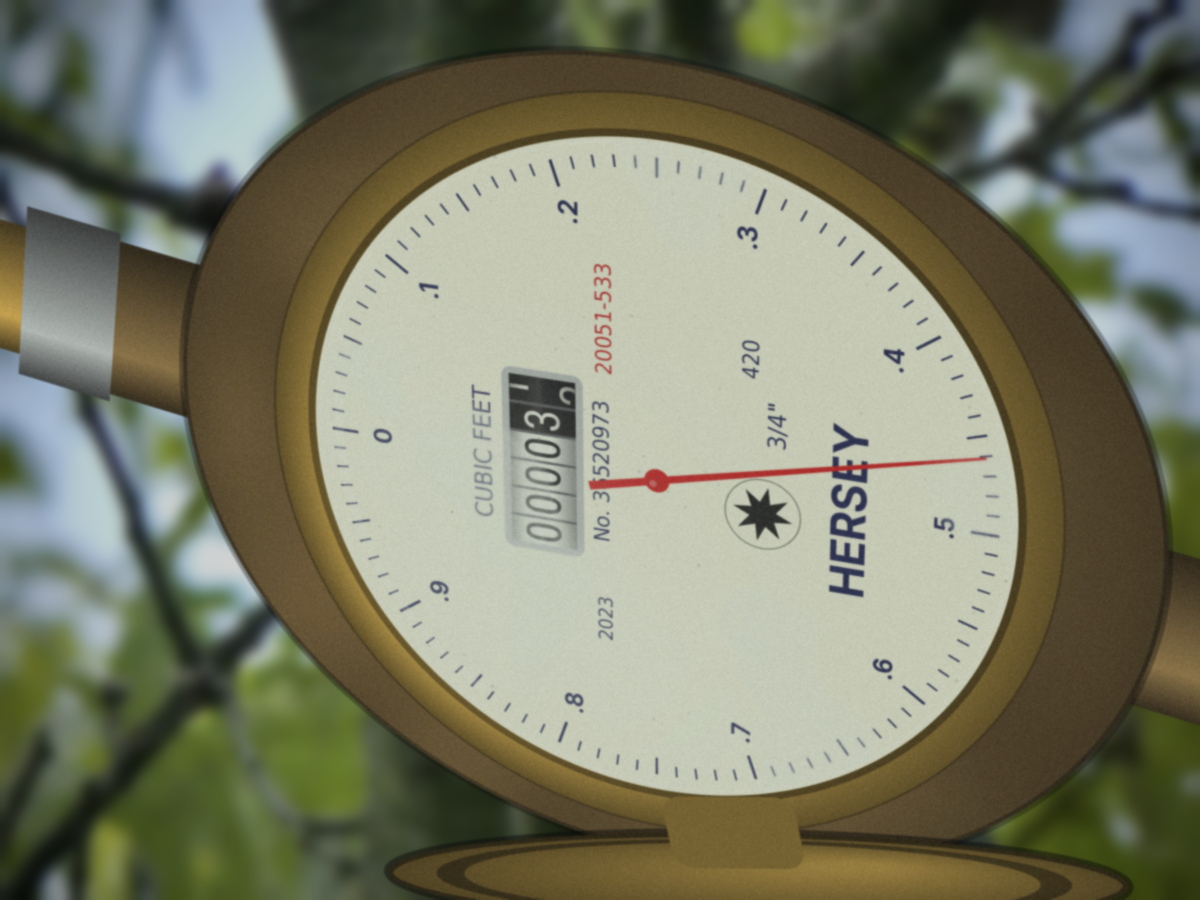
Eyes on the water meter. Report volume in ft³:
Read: 31.46 ft³
